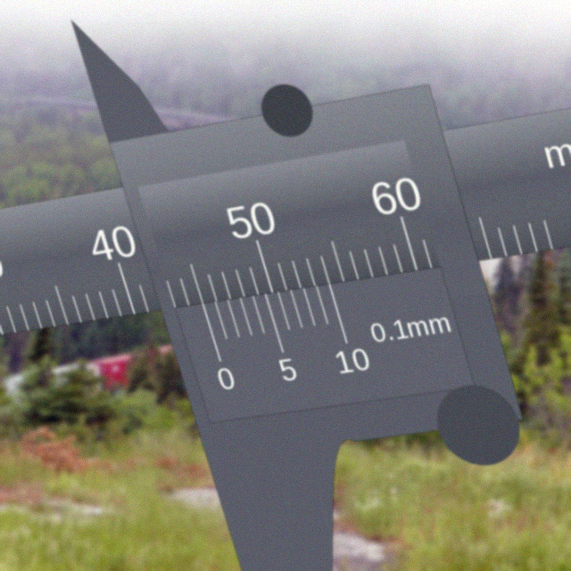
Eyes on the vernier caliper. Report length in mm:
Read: 45.0 mm
